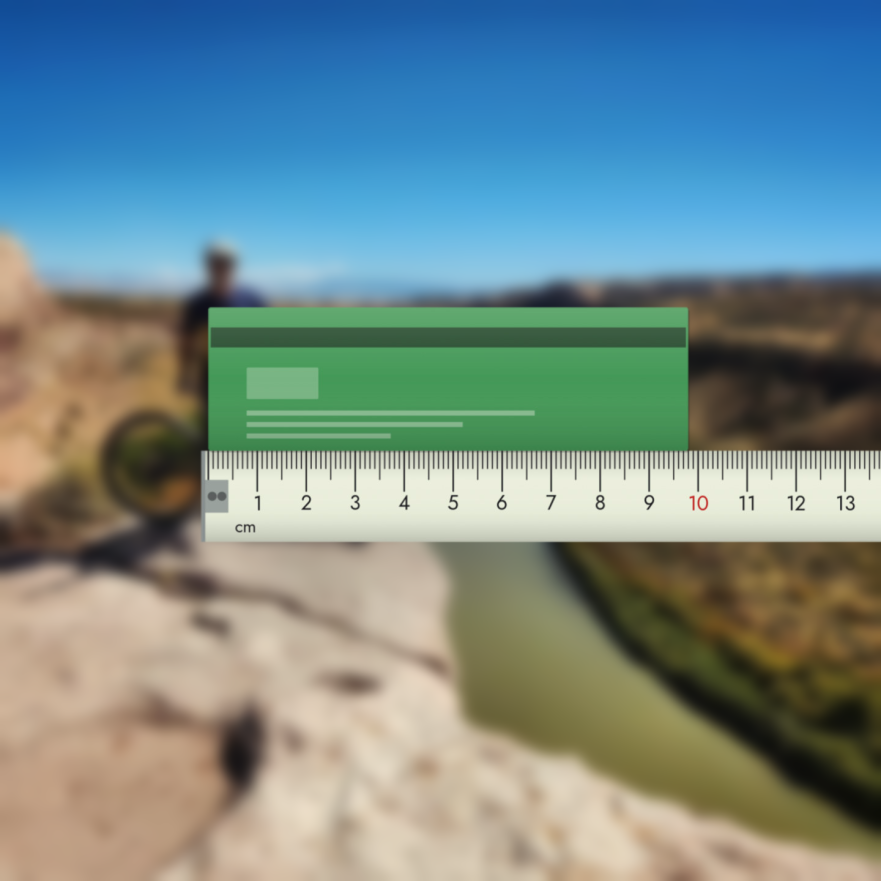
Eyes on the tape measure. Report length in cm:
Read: 9.8 cm
